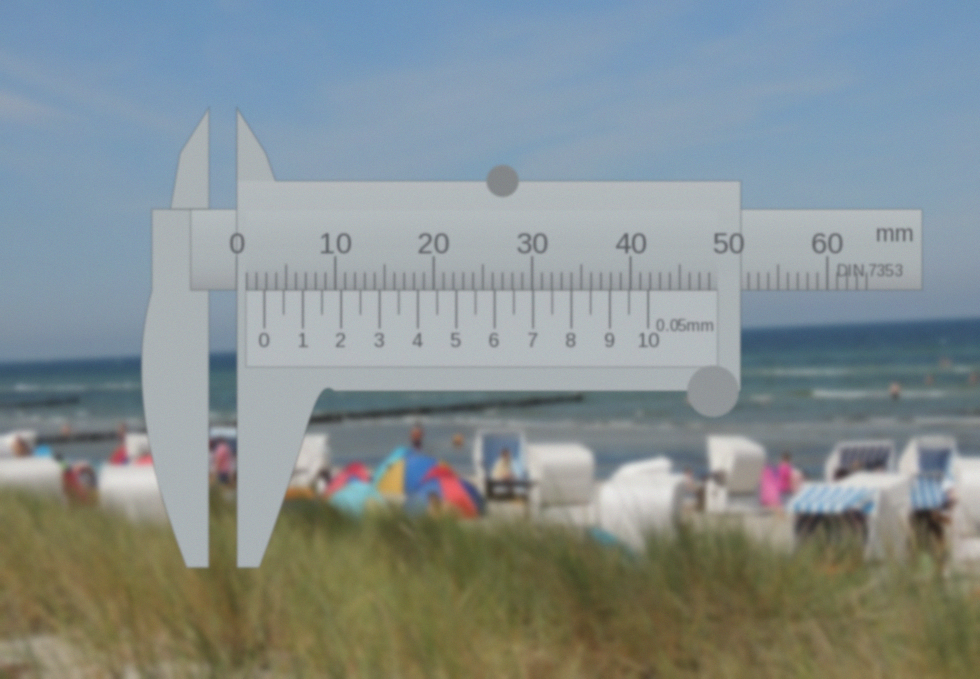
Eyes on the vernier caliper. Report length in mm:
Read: 2.8 mm
